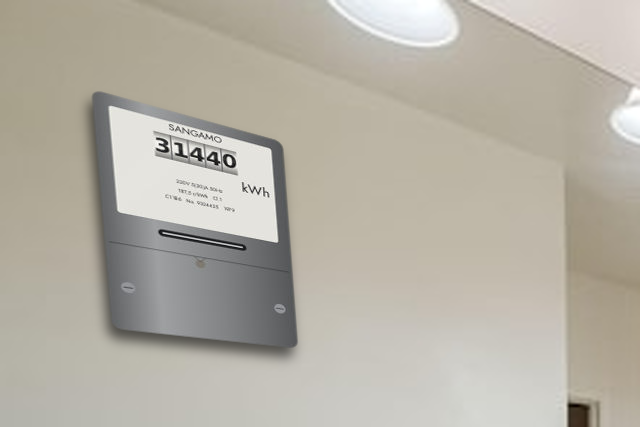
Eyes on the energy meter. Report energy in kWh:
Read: 31440 kWh
